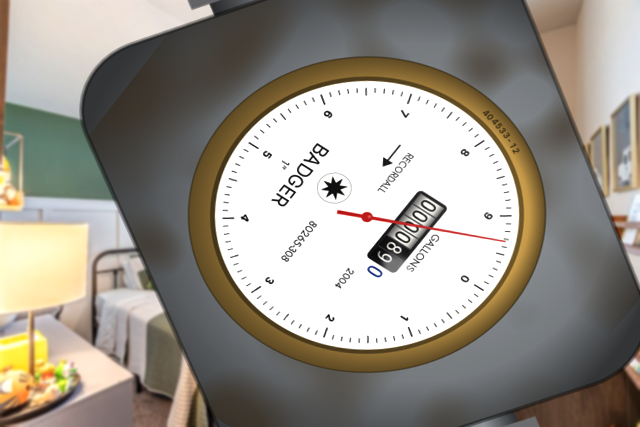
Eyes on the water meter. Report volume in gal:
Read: 889.3 gal
